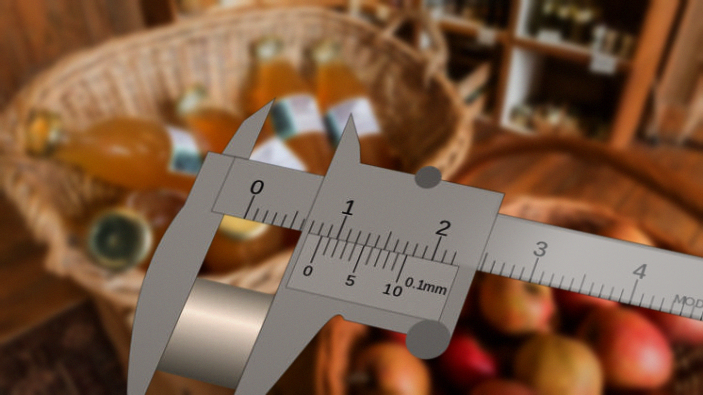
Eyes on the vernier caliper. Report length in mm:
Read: 8.4 mm
